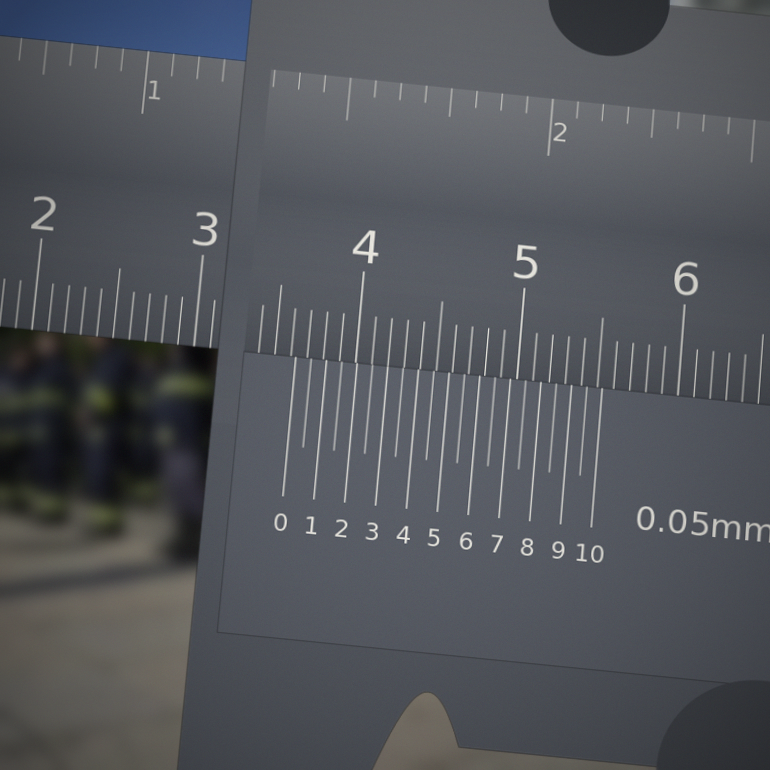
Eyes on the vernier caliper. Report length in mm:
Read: 36.3 mm
